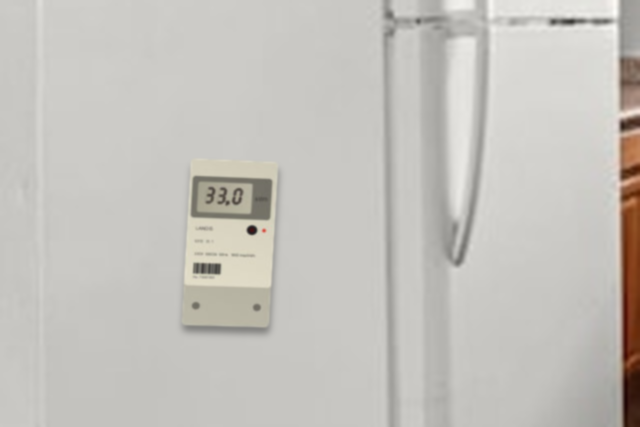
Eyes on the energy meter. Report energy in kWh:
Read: 33.0 kWh
